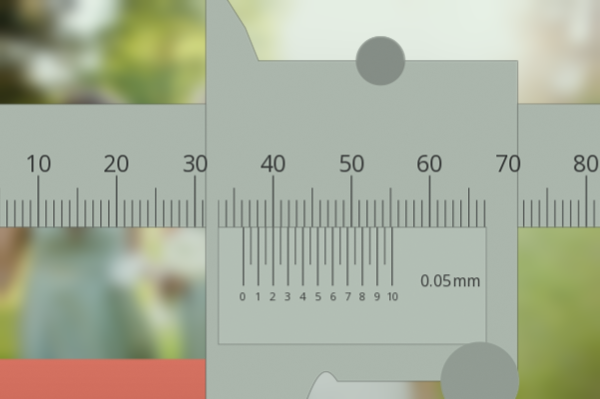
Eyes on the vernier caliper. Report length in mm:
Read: 36.2 mm
